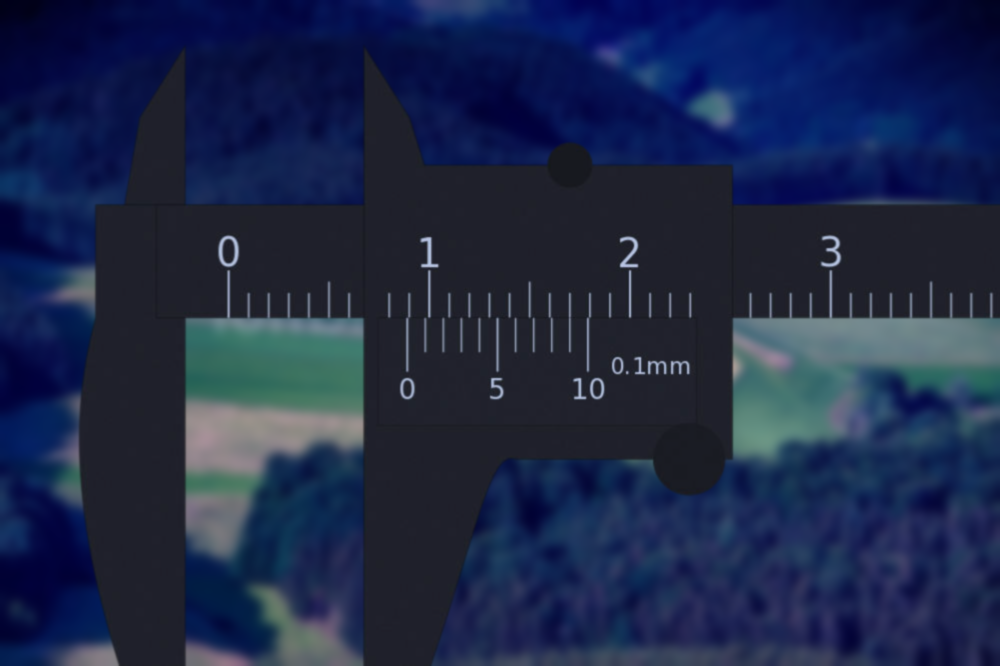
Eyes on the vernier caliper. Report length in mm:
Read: 8.9 mm
